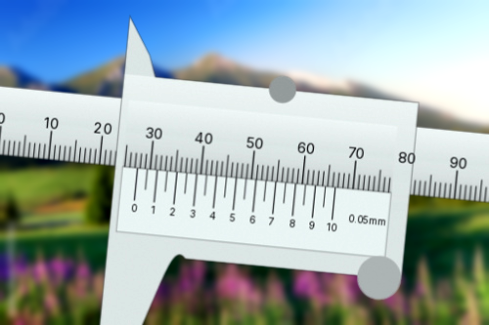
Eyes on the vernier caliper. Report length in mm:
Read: 27.5 mm
